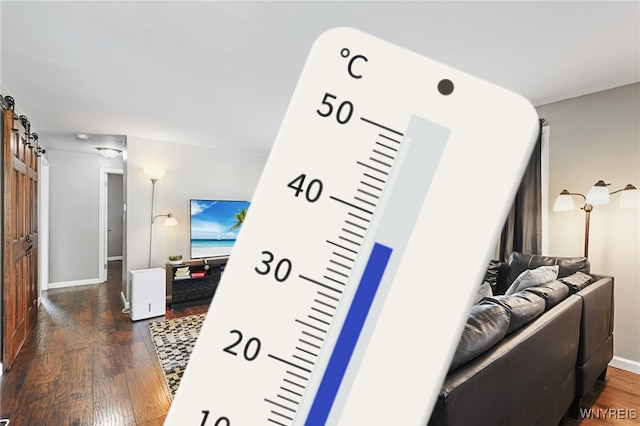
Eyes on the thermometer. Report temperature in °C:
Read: 37 °C
